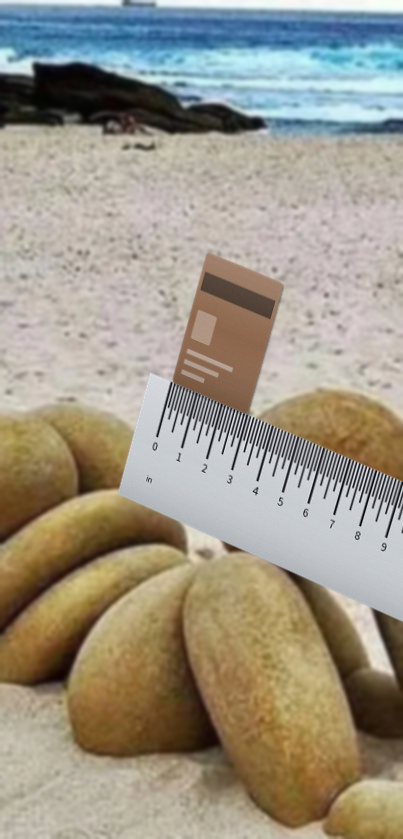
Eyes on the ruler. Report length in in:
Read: 3 in
